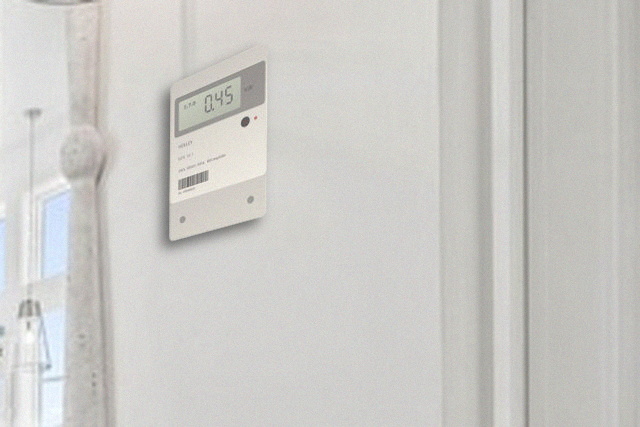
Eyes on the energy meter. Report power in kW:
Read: 0.45 kW
